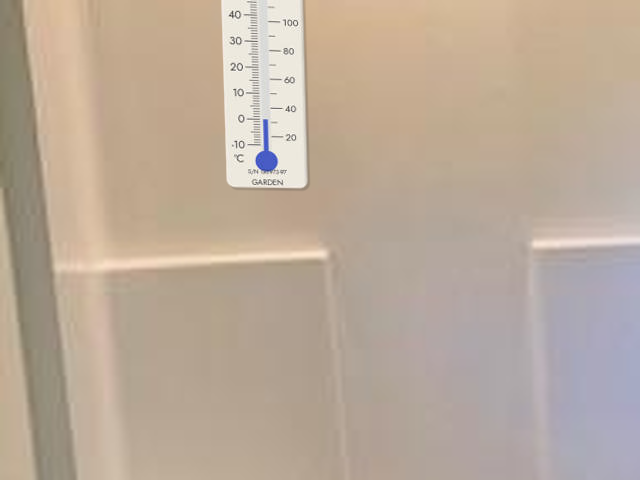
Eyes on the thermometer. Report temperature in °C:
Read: 0 °C
